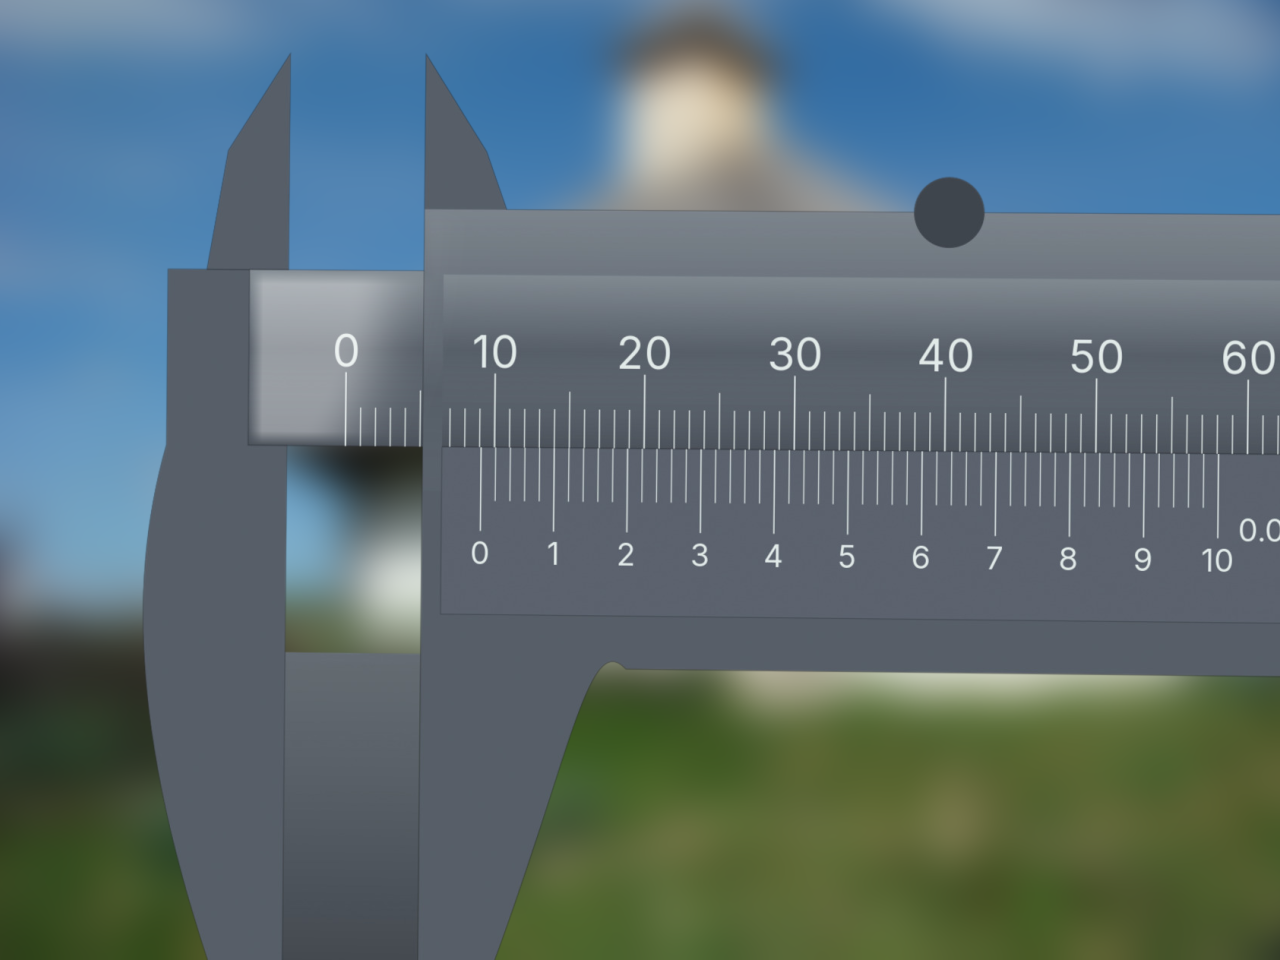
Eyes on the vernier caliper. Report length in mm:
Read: 9.1 mm
